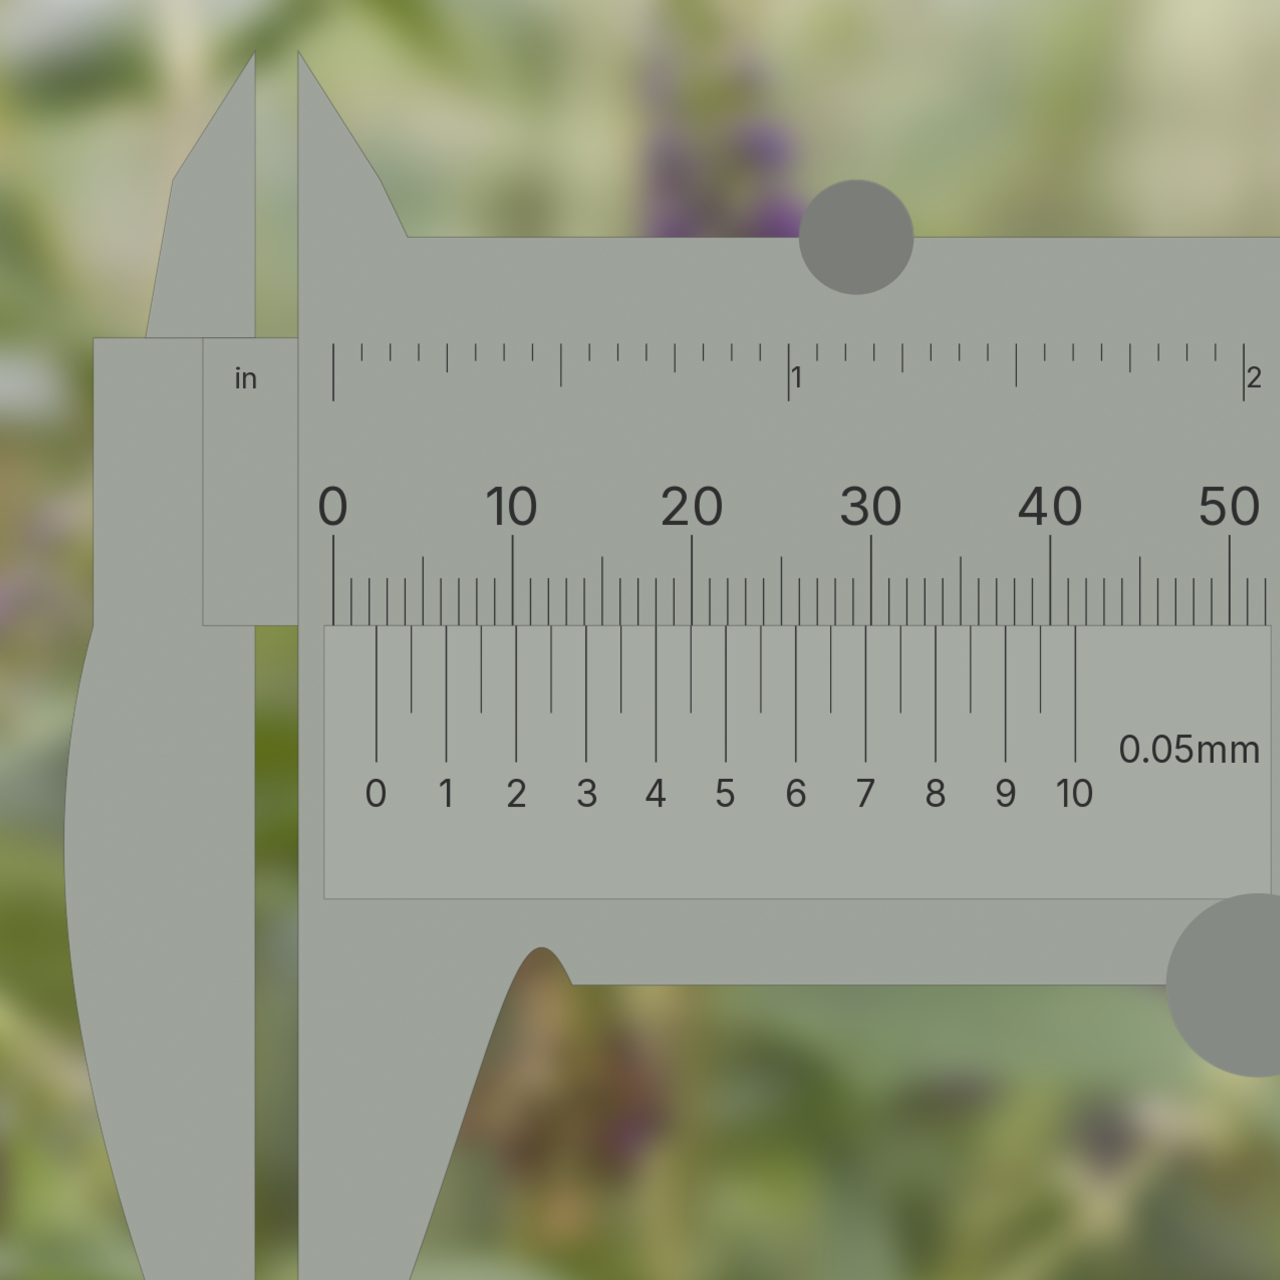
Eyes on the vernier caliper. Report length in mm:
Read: 2.4 mm
